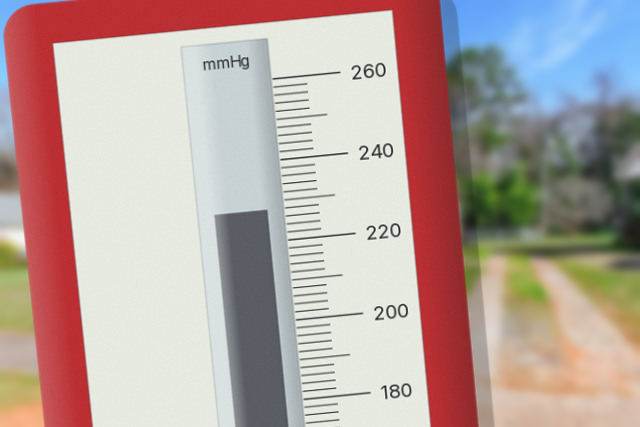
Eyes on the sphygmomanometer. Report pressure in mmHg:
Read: 228 mmHg
